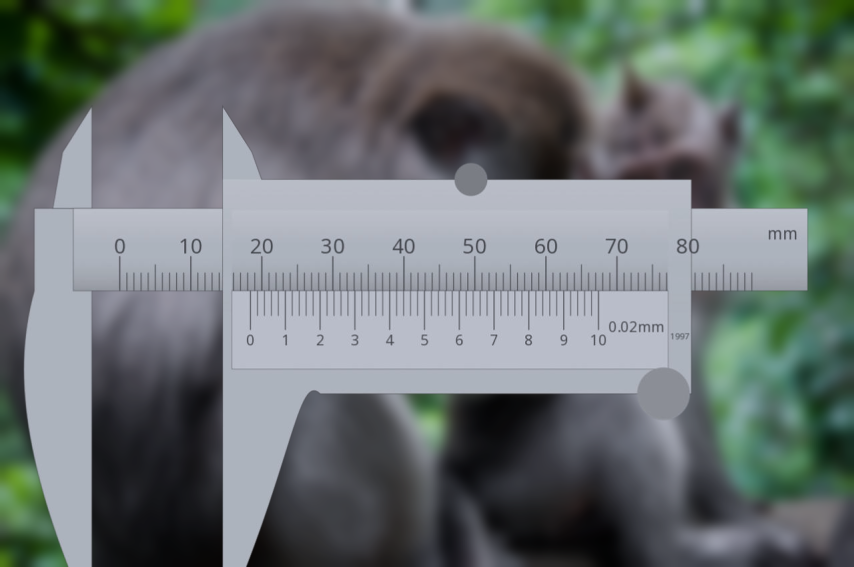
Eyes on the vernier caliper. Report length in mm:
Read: 18.4 mm
